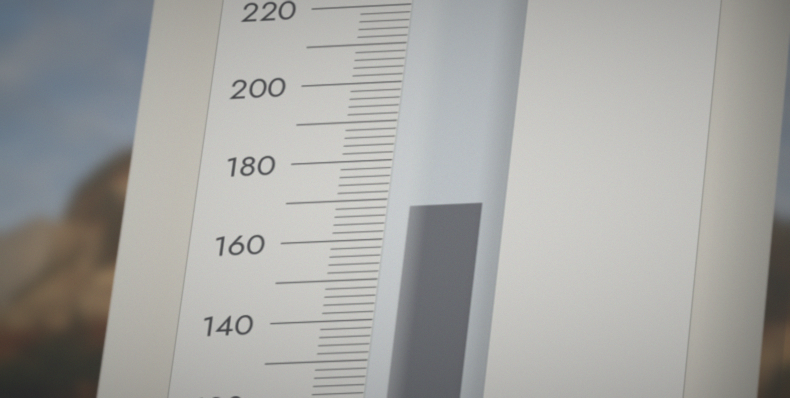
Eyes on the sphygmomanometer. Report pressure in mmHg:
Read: 168 mmHg
